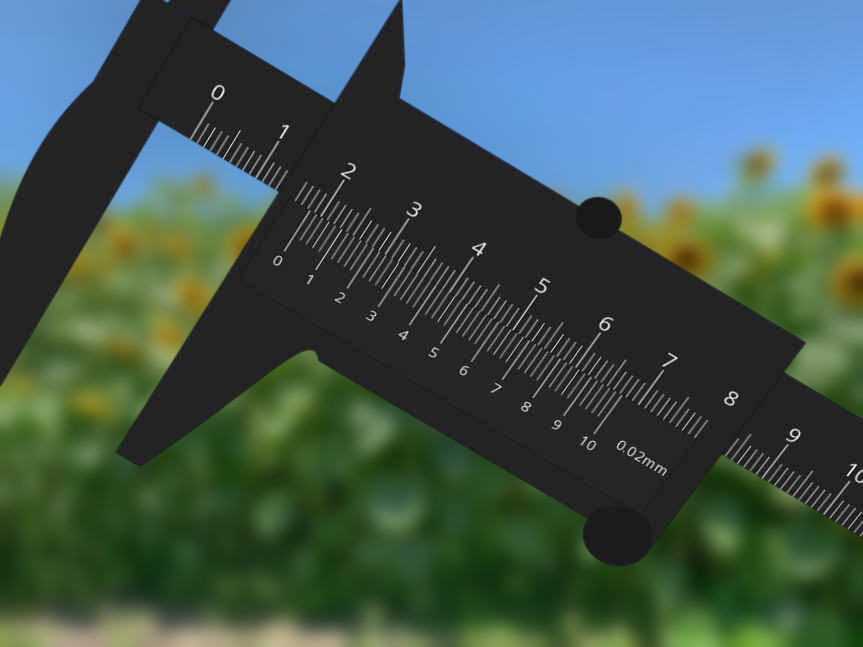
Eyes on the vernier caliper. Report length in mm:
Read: 18.4 mm
